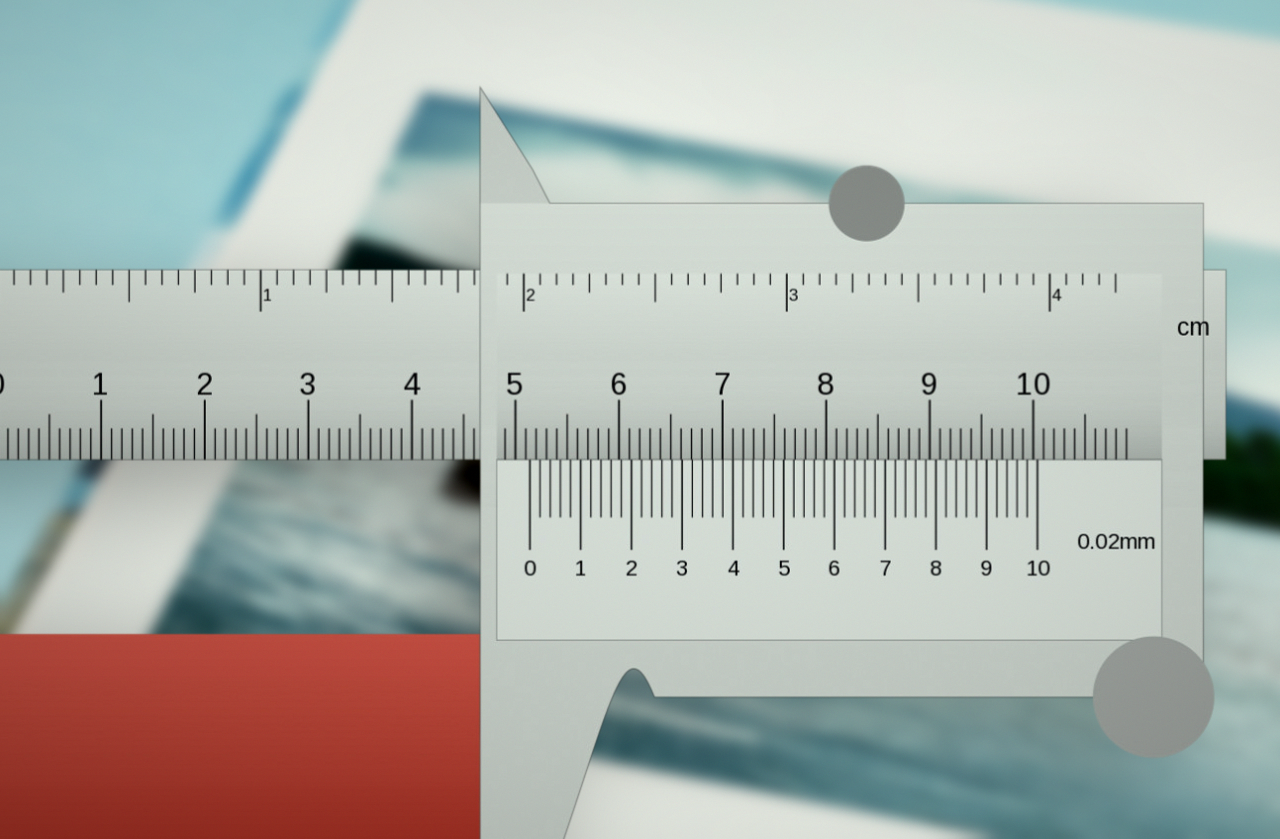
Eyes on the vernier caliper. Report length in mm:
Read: 51.4 mm
